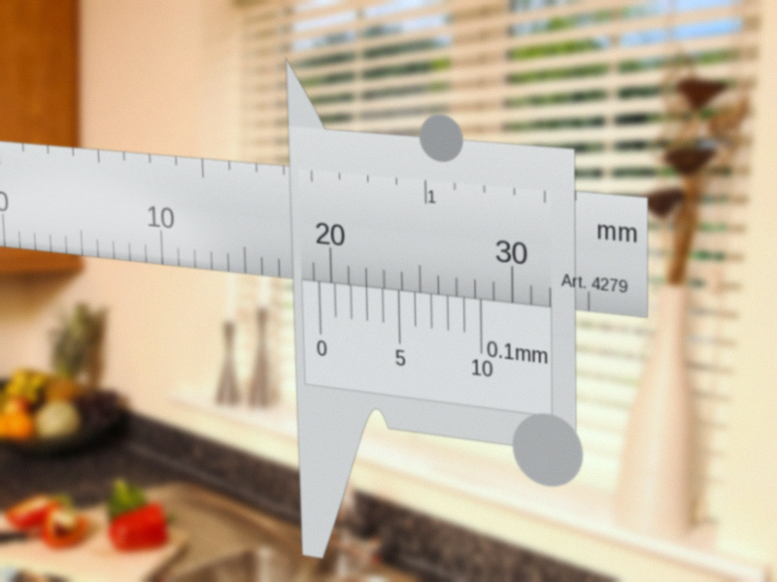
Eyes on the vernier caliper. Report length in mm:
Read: 19.3 mm
